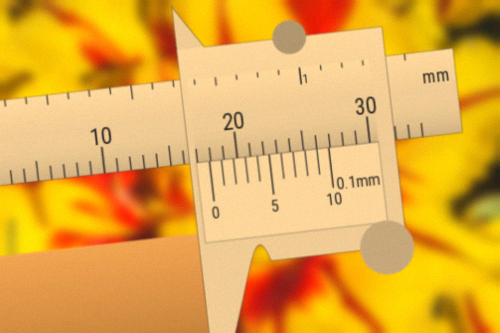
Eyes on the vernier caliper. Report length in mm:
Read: 17.9 mm
